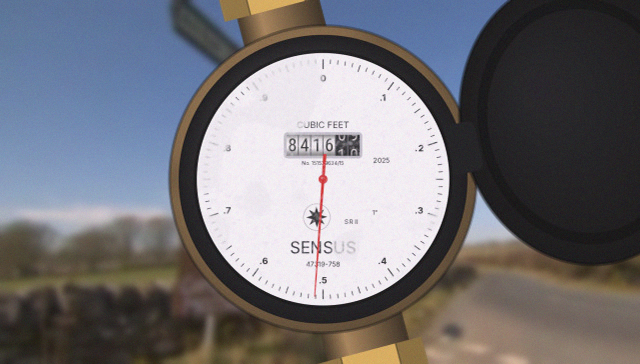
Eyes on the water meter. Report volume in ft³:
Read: 841609.51 ft³
